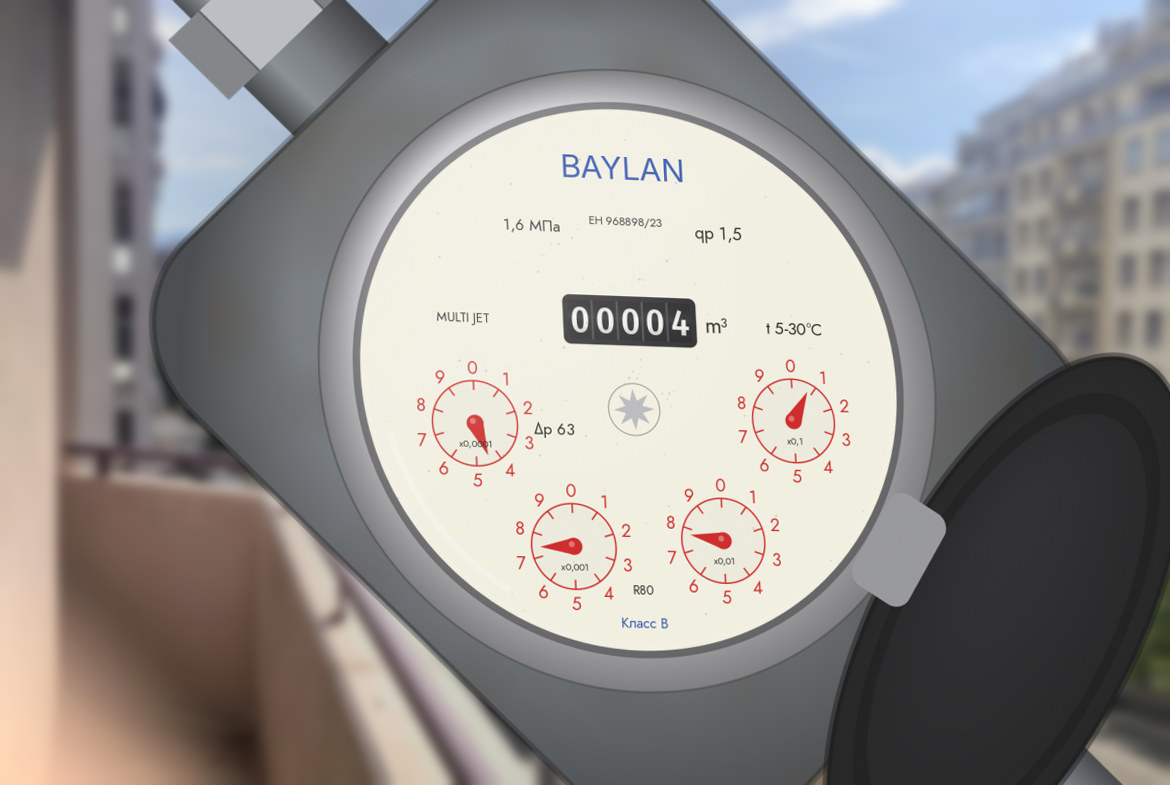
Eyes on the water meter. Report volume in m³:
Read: 4.0774 m³
